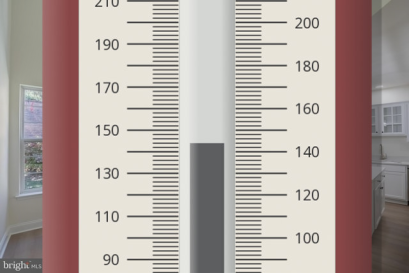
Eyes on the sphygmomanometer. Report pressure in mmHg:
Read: 144 mmHg
